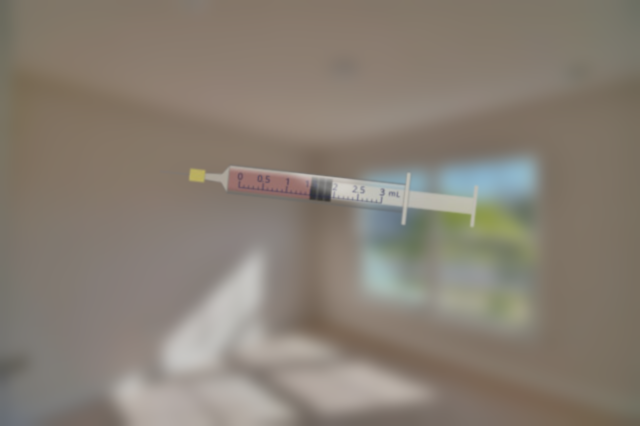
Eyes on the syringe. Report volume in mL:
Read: 1.5 mL
